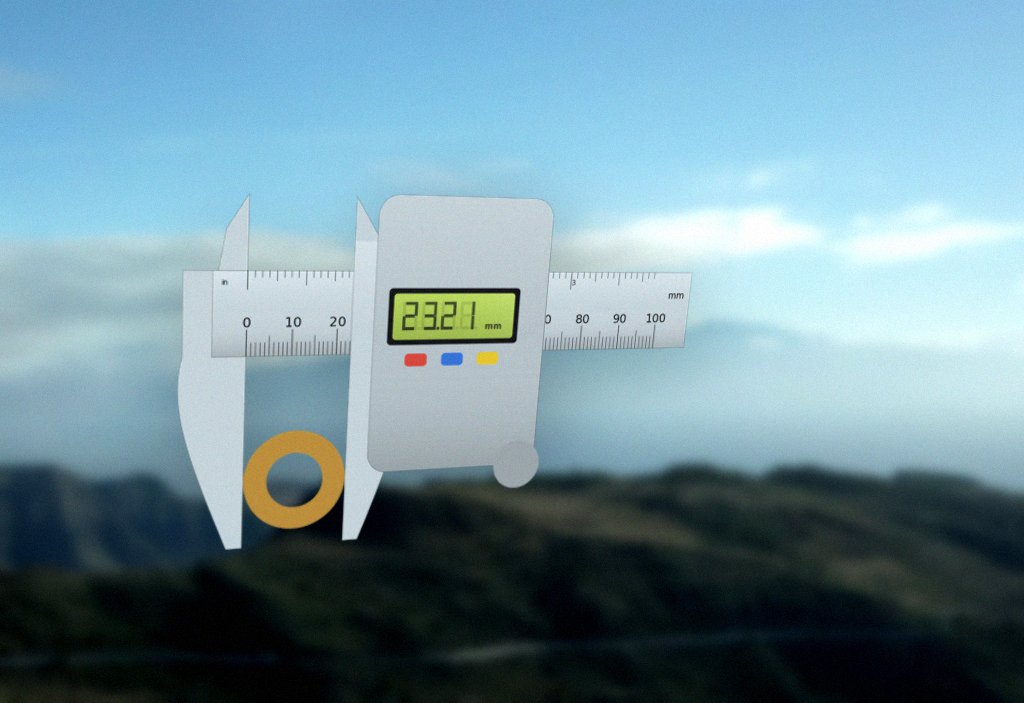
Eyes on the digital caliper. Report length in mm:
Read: 23.21 mm
